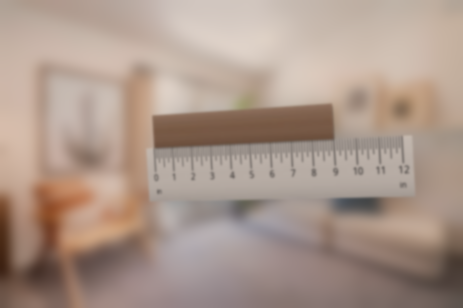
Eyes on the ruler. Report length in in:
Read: 9 in
